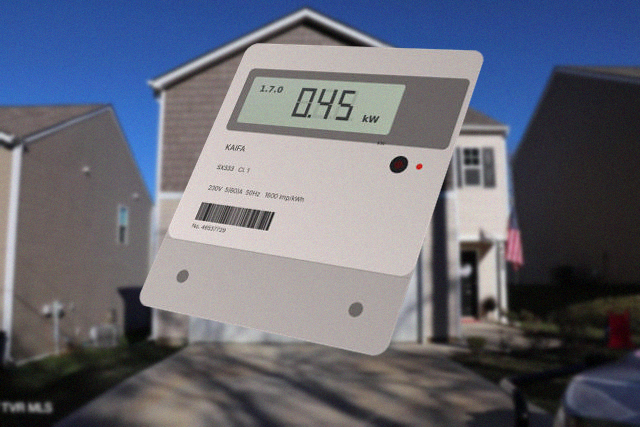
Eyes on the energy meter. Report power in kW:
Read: 0.45 kW
